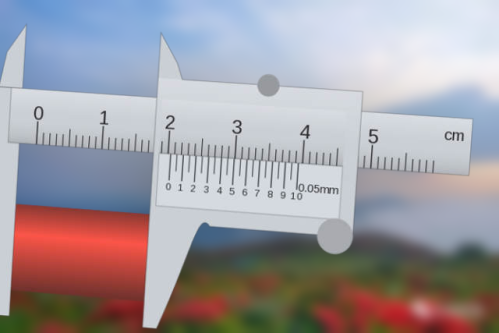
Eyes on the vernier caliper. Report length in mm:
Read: 20.4 mm
